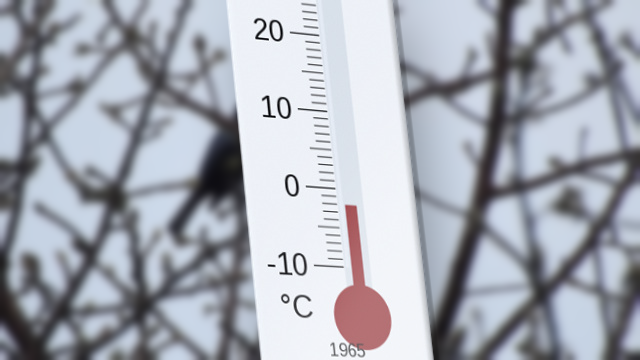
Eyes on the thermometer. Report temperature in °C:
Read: -2 °C
